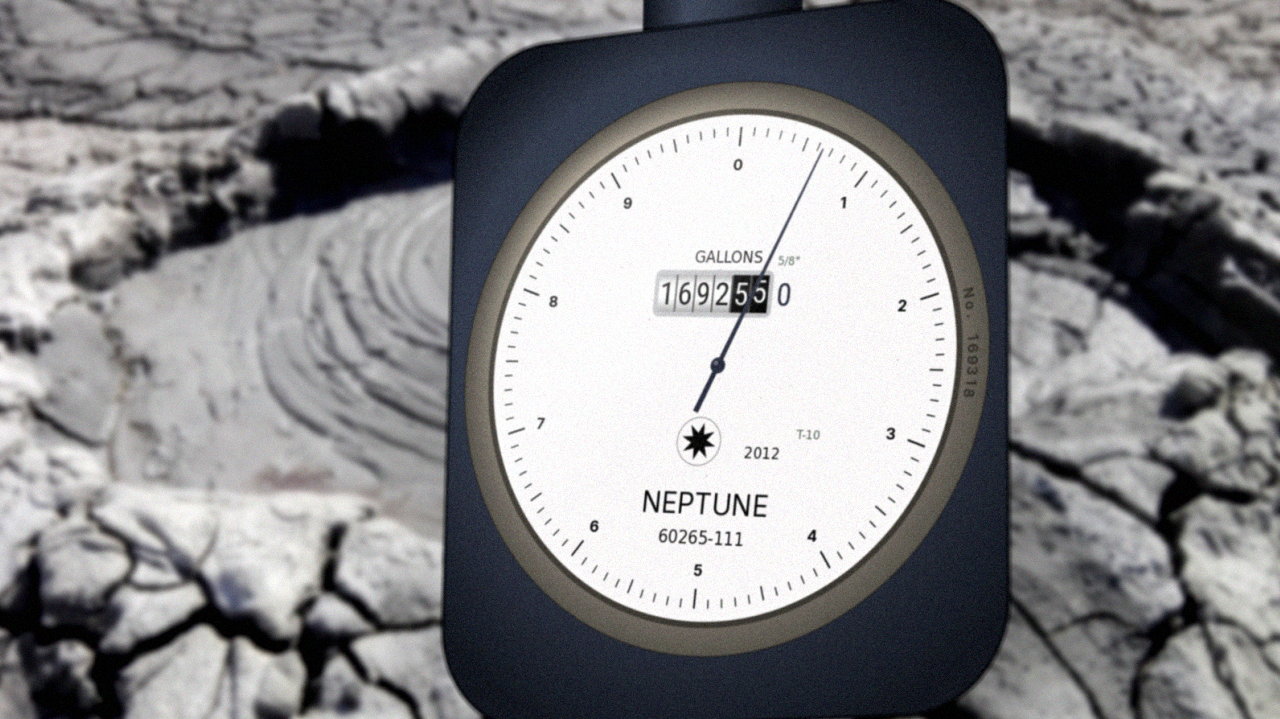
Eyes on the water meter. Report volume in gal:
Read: 1692550.6 gal
